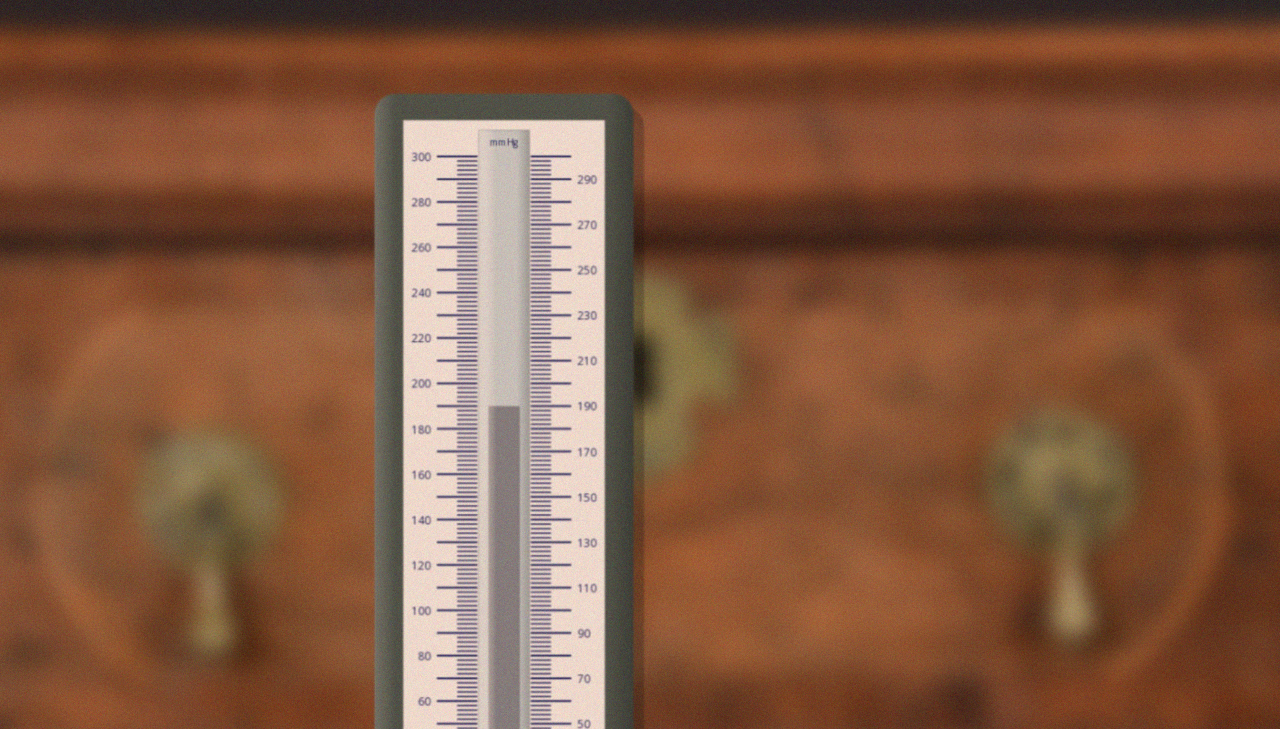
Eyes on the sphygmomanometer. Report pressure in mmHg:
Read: 190 mmHg
